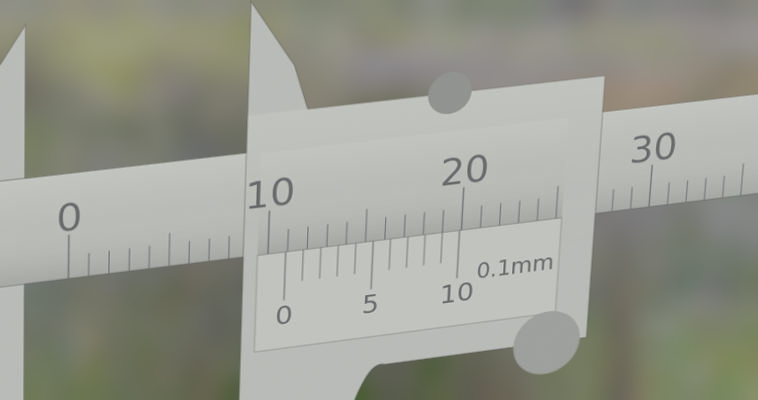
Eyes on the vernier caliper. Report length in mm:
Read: 10.9 mm
